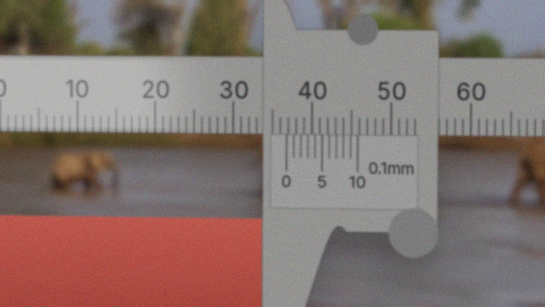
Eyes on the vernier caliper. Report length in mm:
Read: 36.8 mm
